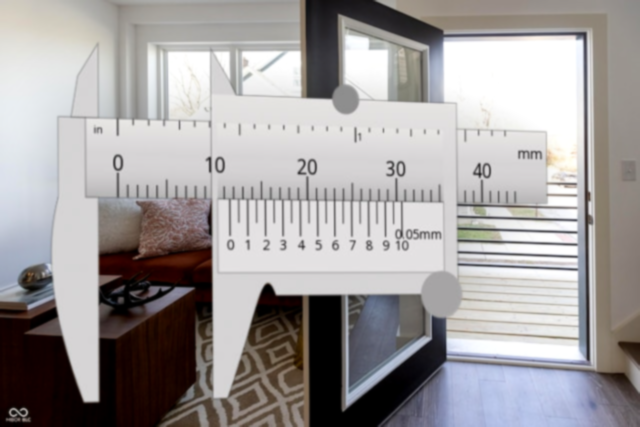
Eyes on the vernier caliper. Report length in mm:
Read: 11.6 mm
